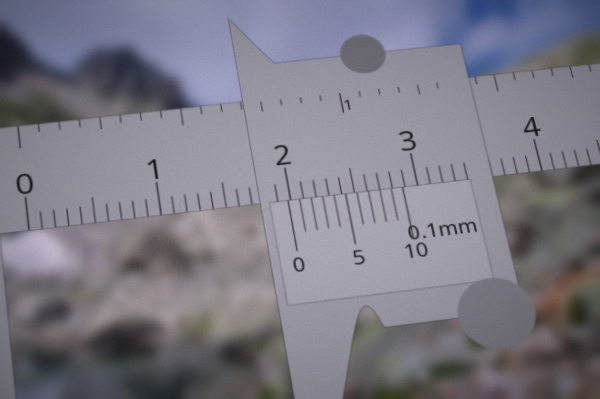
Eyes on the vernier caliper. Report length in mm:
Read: 19.8 mm
